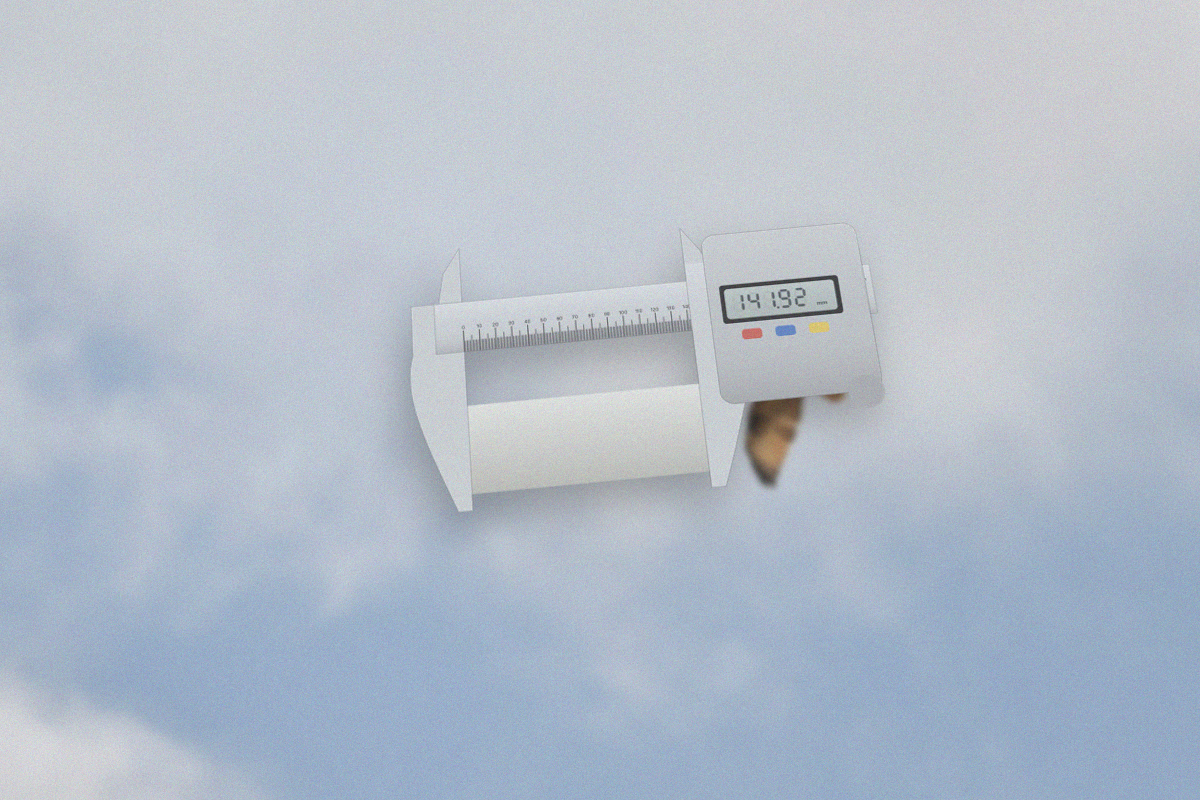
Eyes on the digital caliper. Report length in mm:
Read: 141.92 mm
